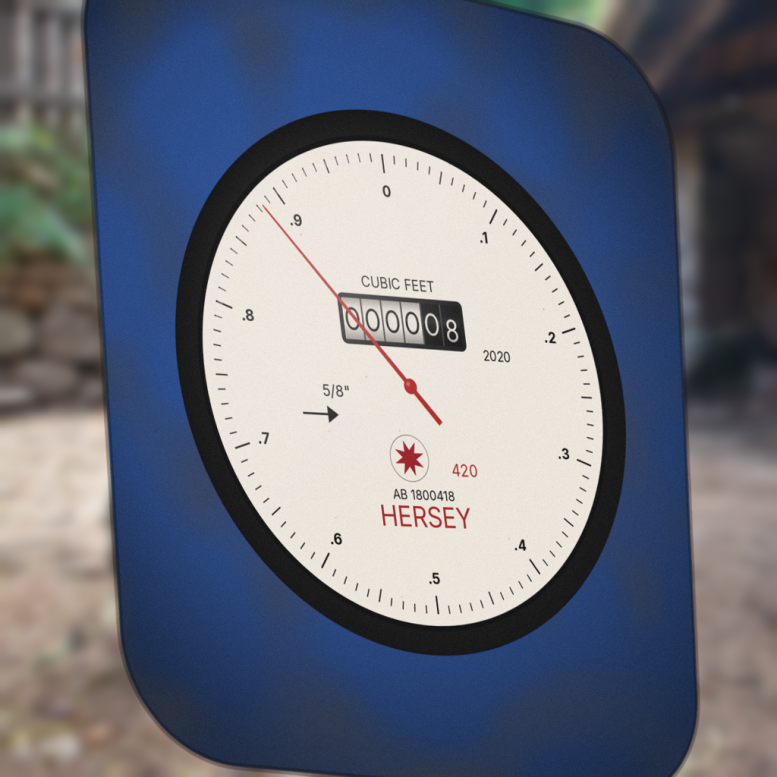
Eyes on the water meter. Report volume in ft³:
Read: 7.88 ft³
